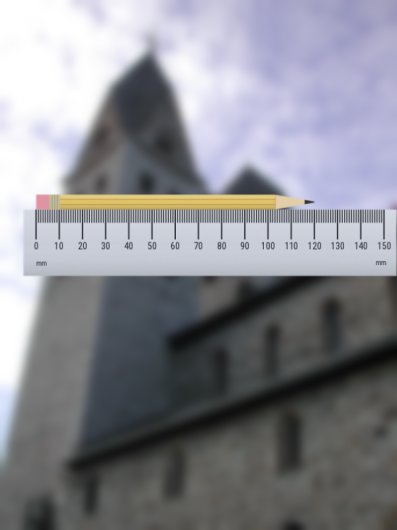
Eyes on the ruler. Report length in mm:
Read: 120 mm
